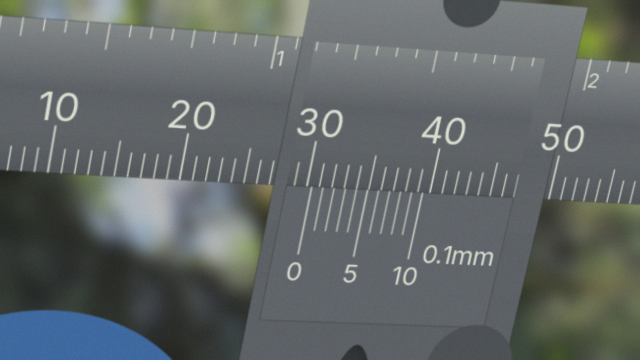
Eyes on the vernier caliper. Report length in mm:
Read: 30.4 mm
